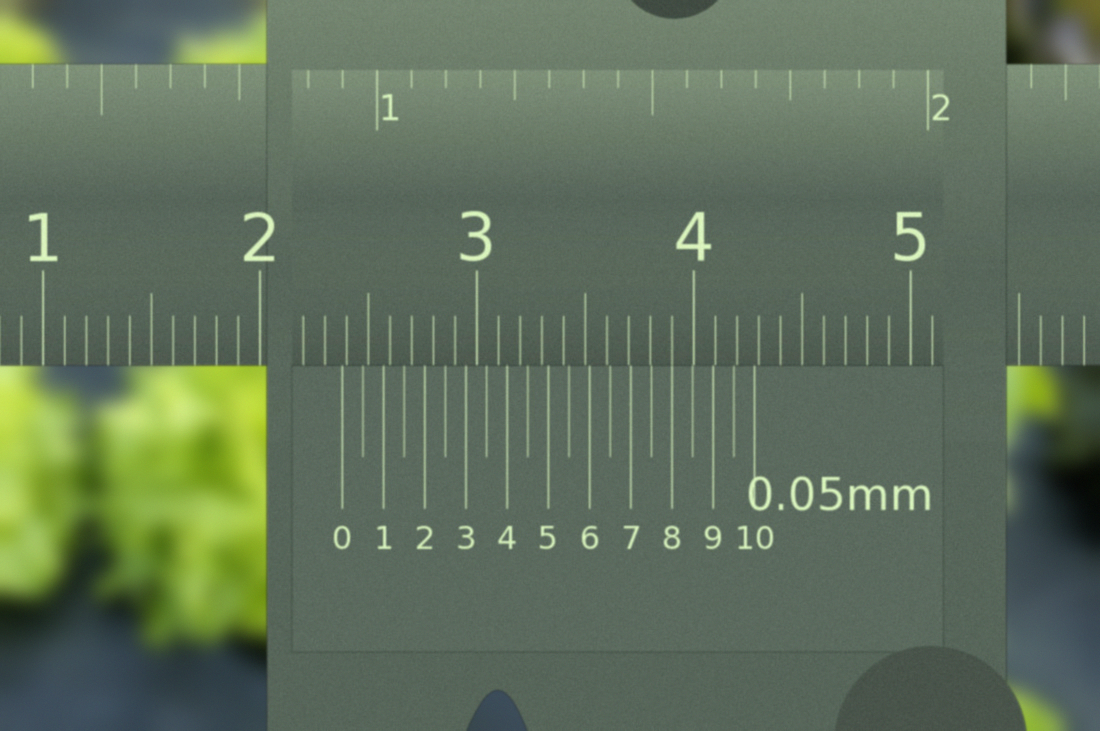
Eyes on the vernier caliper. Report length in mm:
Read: 23.8 mm
